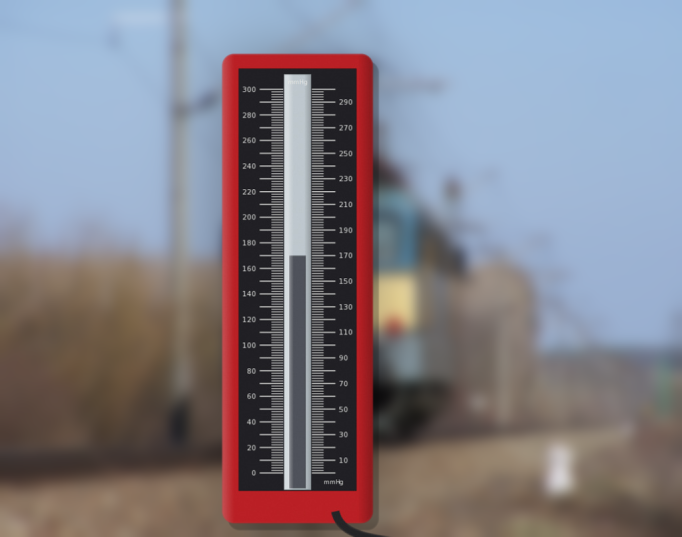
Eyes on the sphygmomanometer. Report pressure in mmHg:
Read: 170 mmHg
